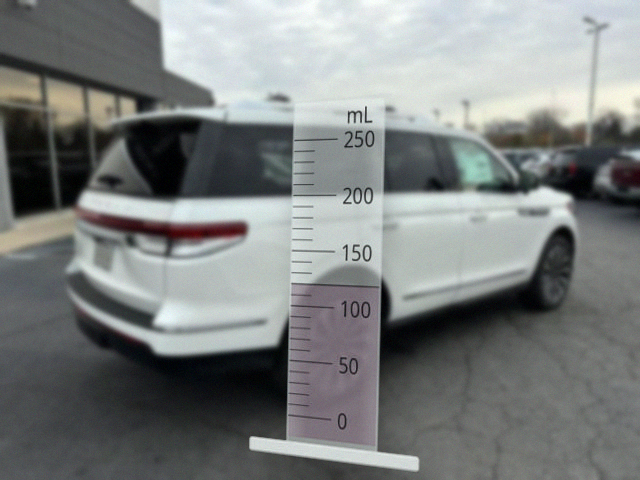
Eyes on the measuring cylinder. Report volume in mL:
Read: 120 mL
